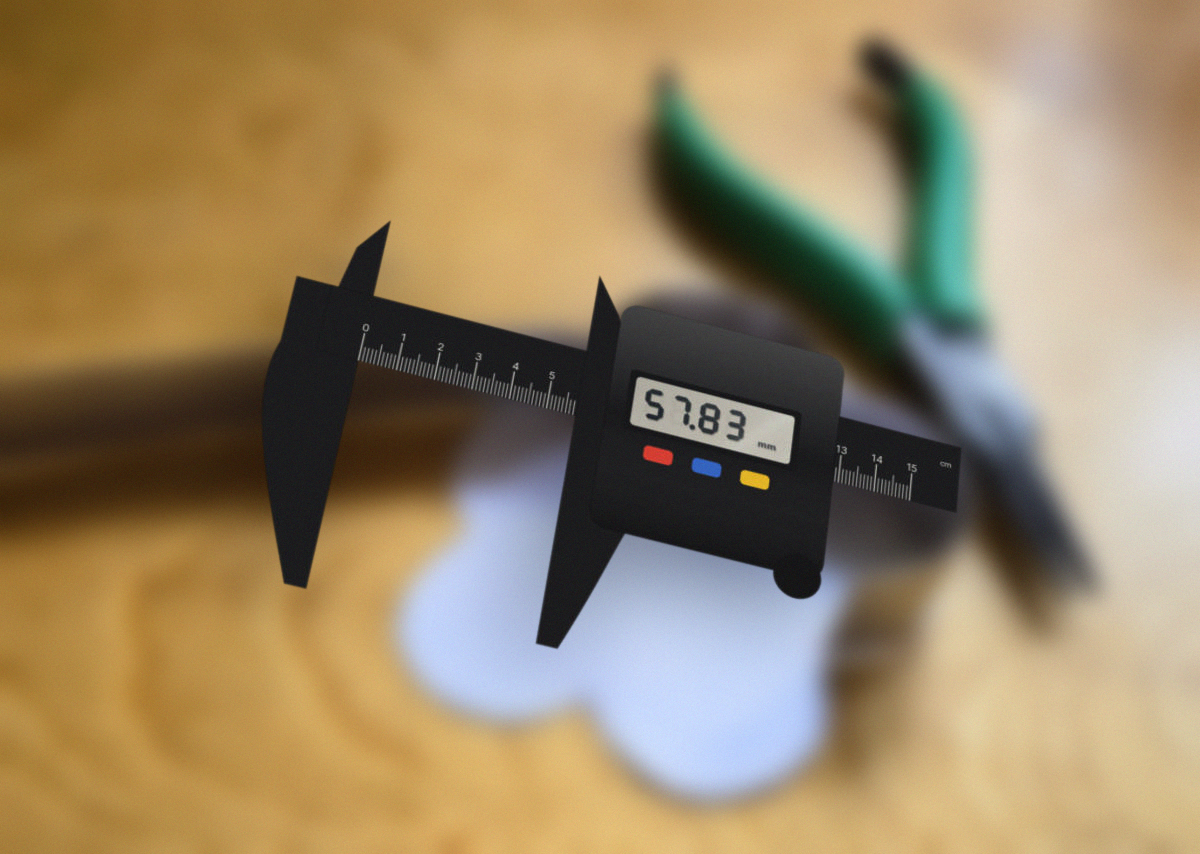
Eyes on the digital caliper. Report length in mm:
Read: 57.83 mm
